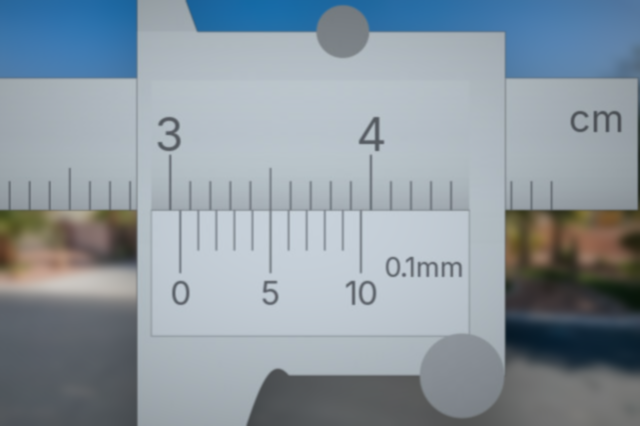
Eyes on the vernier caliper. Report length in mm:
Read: 30.5 mm
